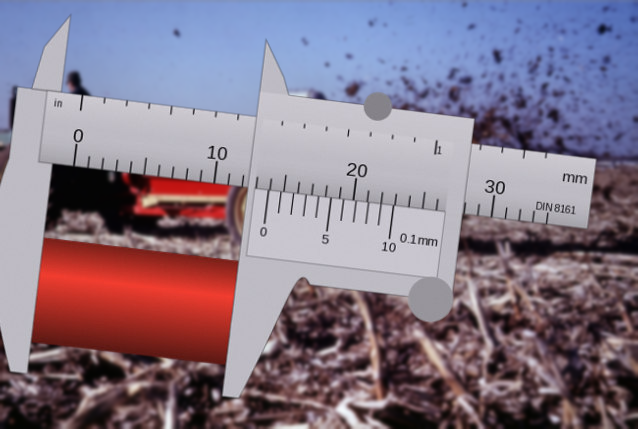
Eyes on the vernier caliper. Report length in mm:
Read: 13.9 mm
